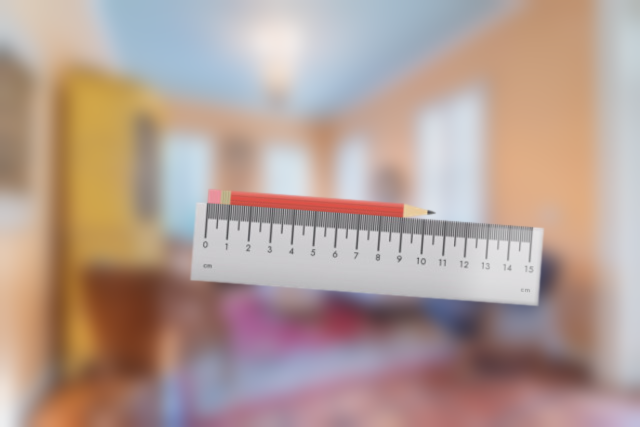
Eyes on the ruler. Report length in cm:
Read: 10.5 cm
